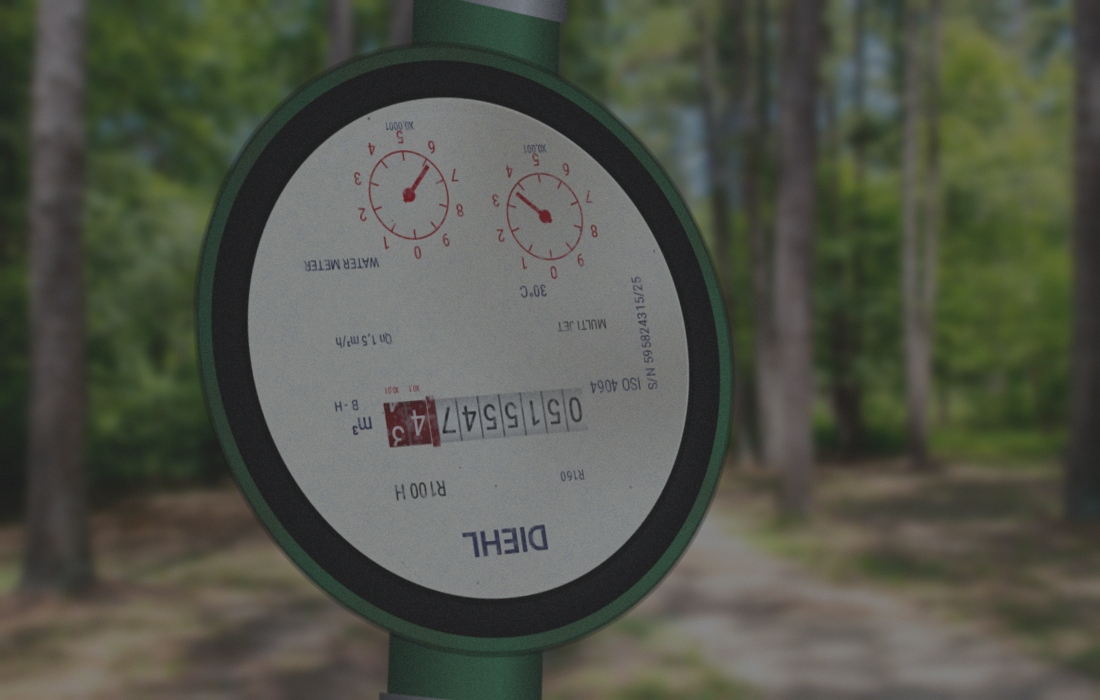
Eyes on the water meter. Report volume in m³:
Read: 515547.4336 m³
